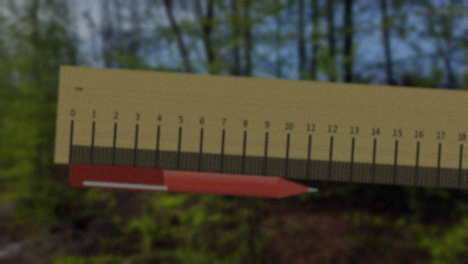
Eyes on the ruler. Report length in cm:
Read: 11.5 cm
